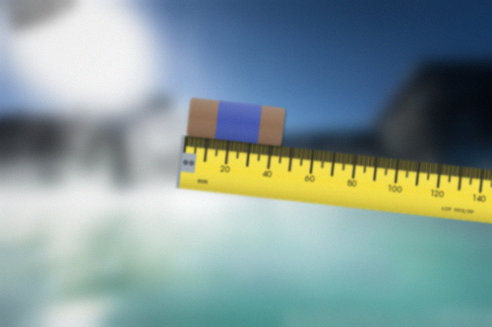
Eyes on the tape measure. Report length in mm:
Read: 45 mm
